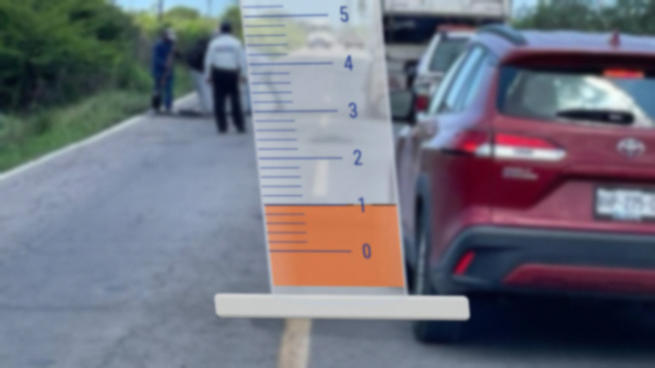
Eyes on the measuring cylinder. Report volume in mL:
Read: 1 mL
